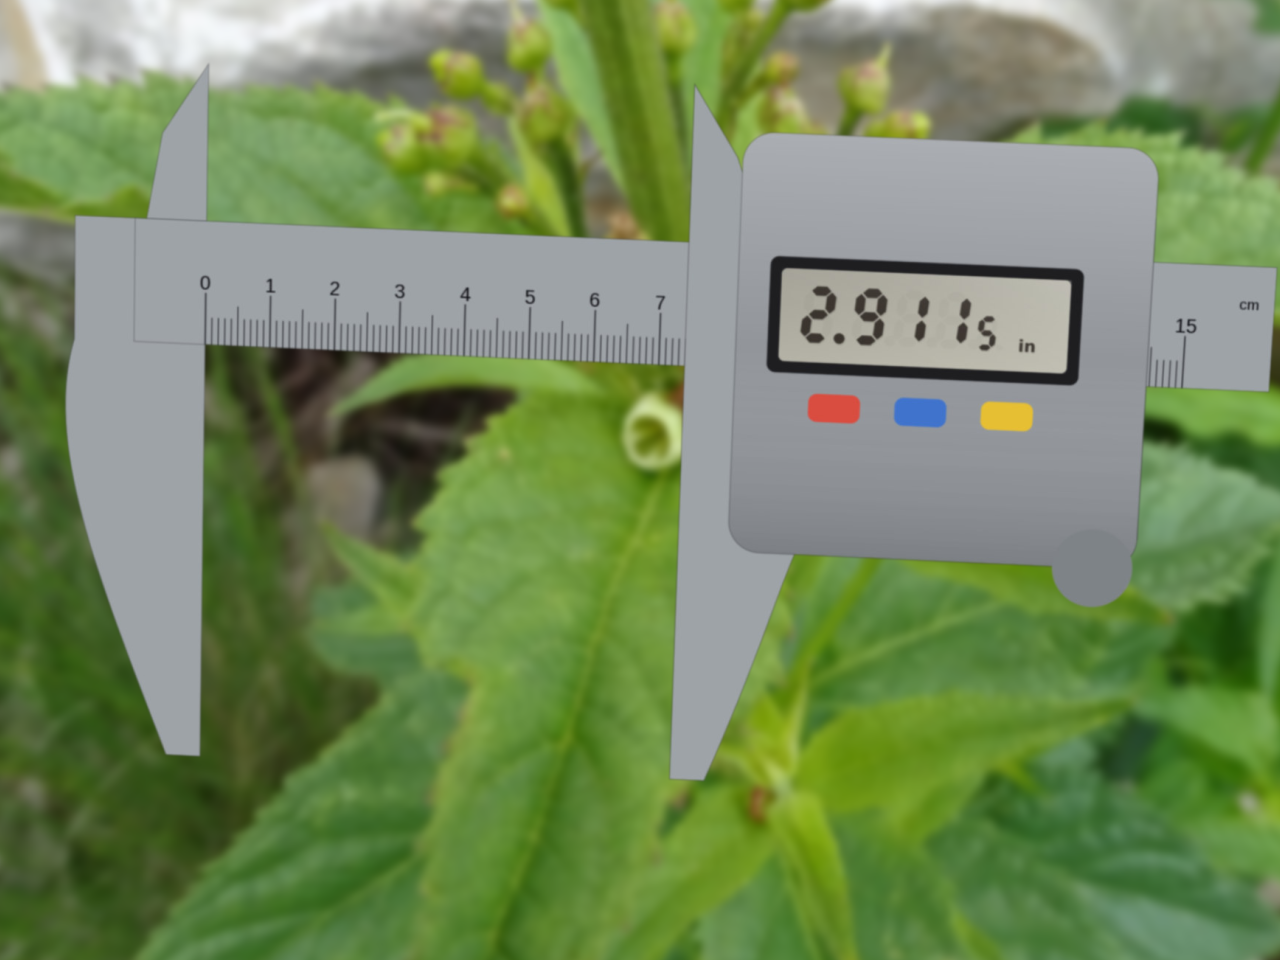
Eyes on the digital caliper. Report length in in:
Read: 2.9115 in
